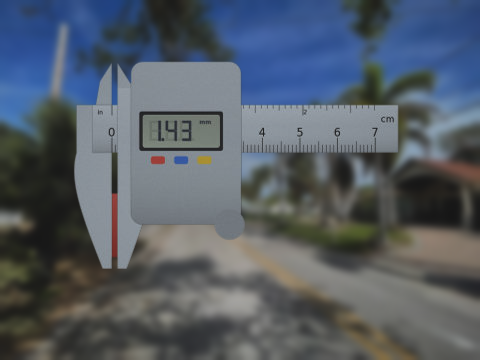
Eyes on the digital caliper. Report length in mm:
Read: 1.43 mm
